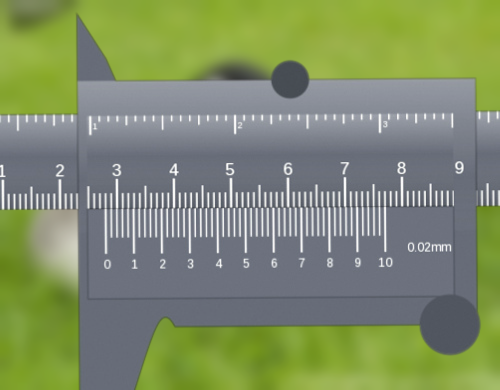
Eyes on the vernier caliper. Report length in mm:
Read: 28.0 mm
